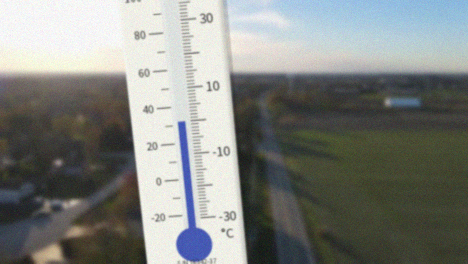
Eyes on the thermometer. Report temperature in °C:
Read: 0 °C
